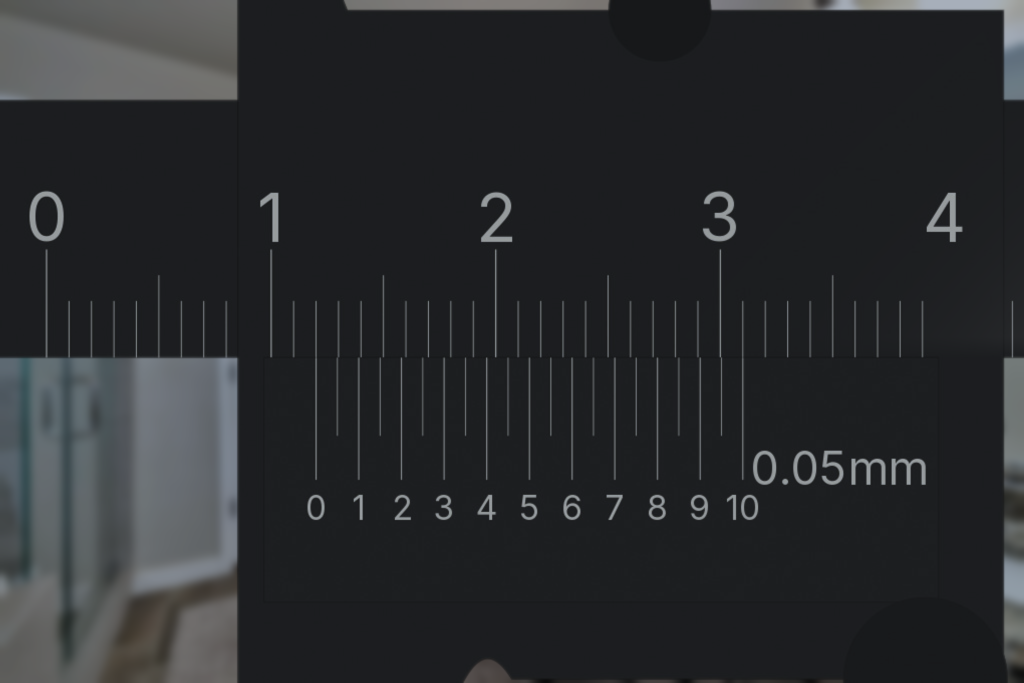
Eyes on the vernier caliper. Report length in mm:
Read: 12.0 mm
